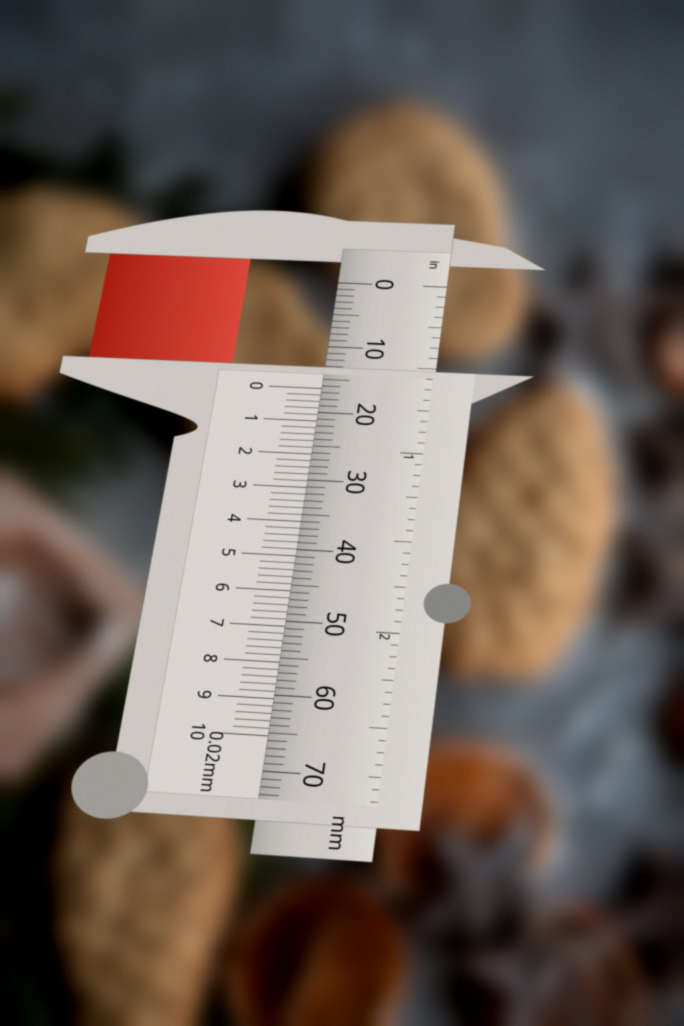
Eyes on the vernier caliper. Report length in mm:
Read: 16.4 mm
